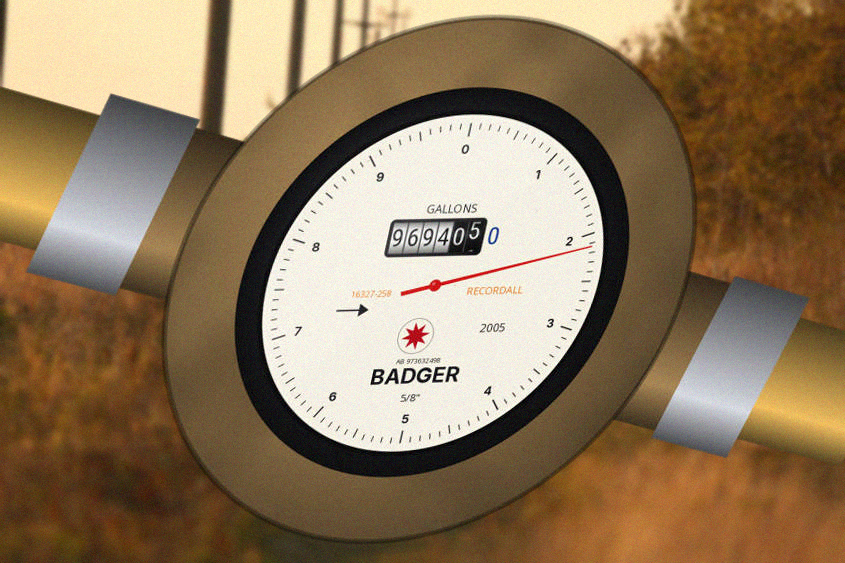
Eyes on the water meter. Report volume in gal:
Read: 9694052.1 gal
